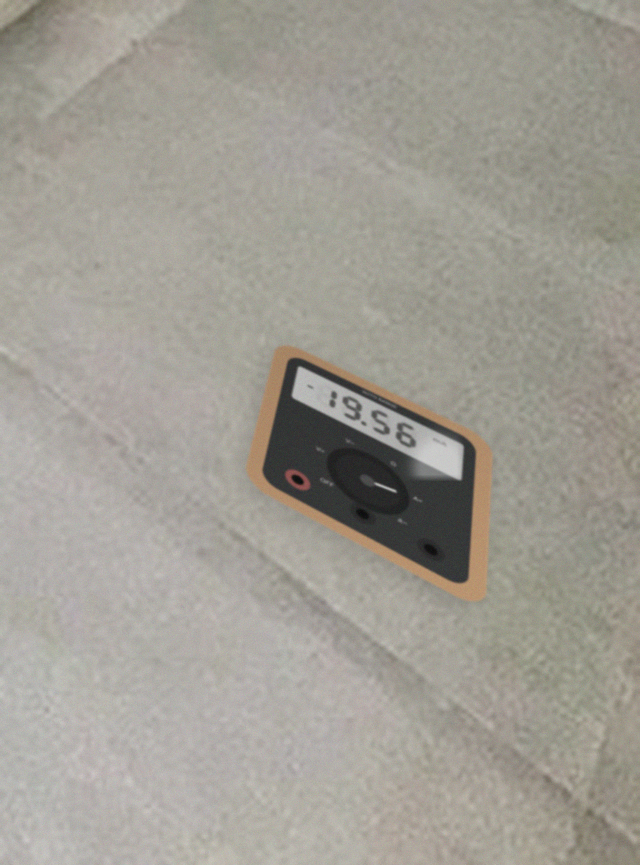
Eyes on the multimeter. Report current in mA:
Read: -19.56 mA
